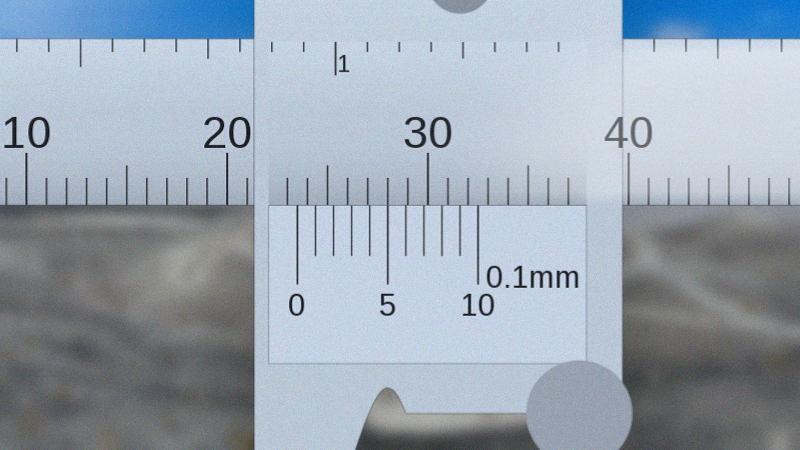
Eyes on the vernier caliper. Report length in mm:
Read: 23.5 mm
